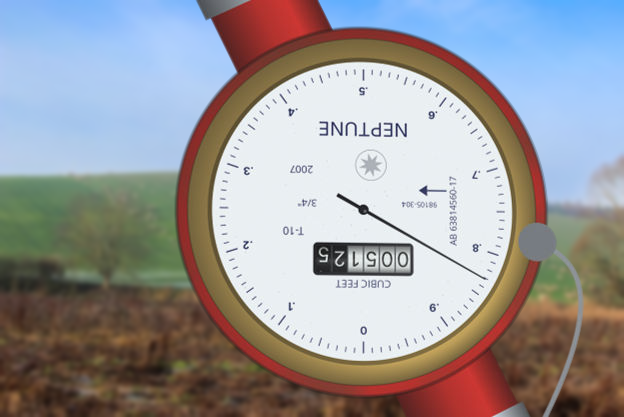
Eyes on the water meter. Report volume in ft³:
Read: 5124.83 ft³
